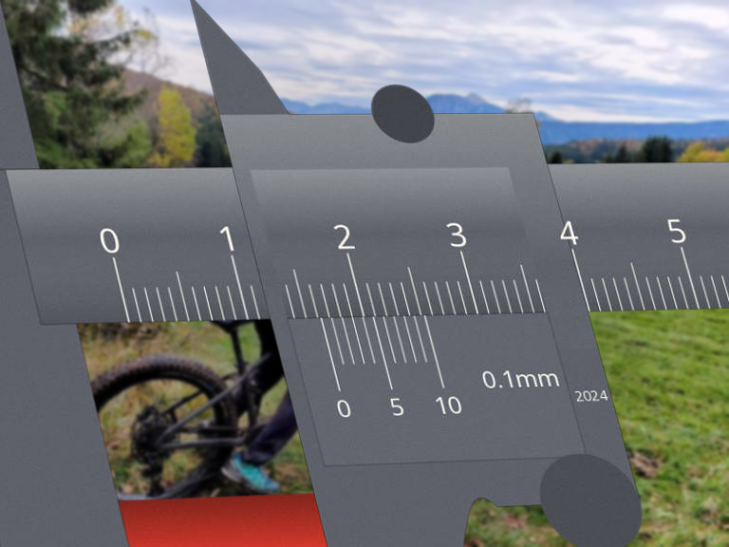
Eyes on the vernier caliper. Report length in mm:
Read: 16.3 mm
